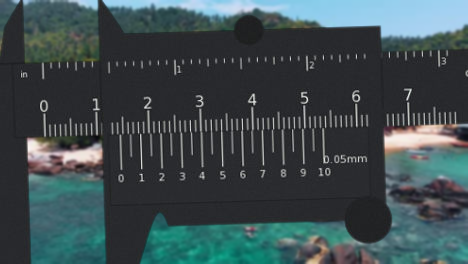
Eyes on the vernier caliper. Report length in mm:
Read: 14.5 mm
